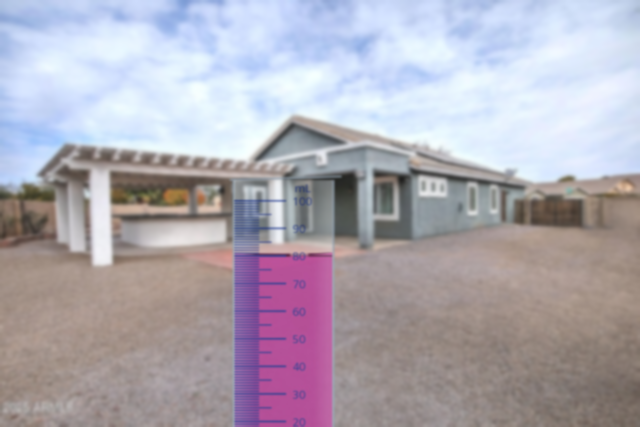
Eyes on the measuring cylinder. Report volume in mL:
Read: 80 mL
